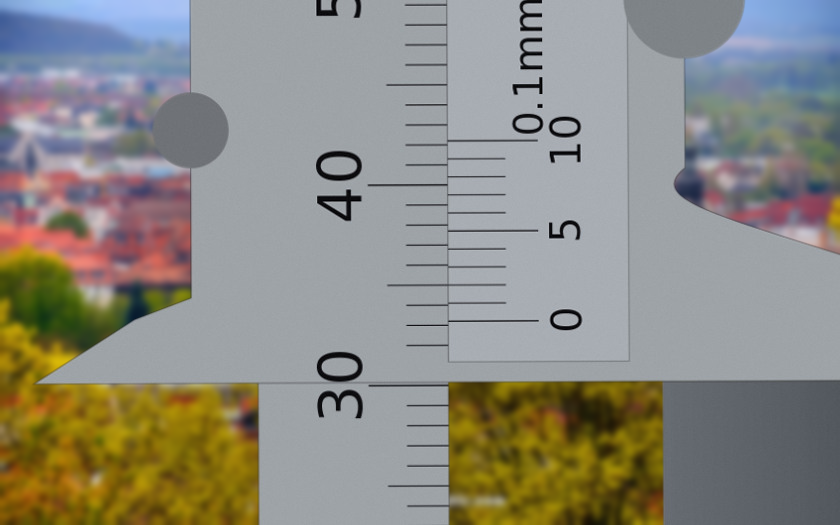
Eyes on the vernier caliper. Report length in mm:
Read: 33.2 mm
